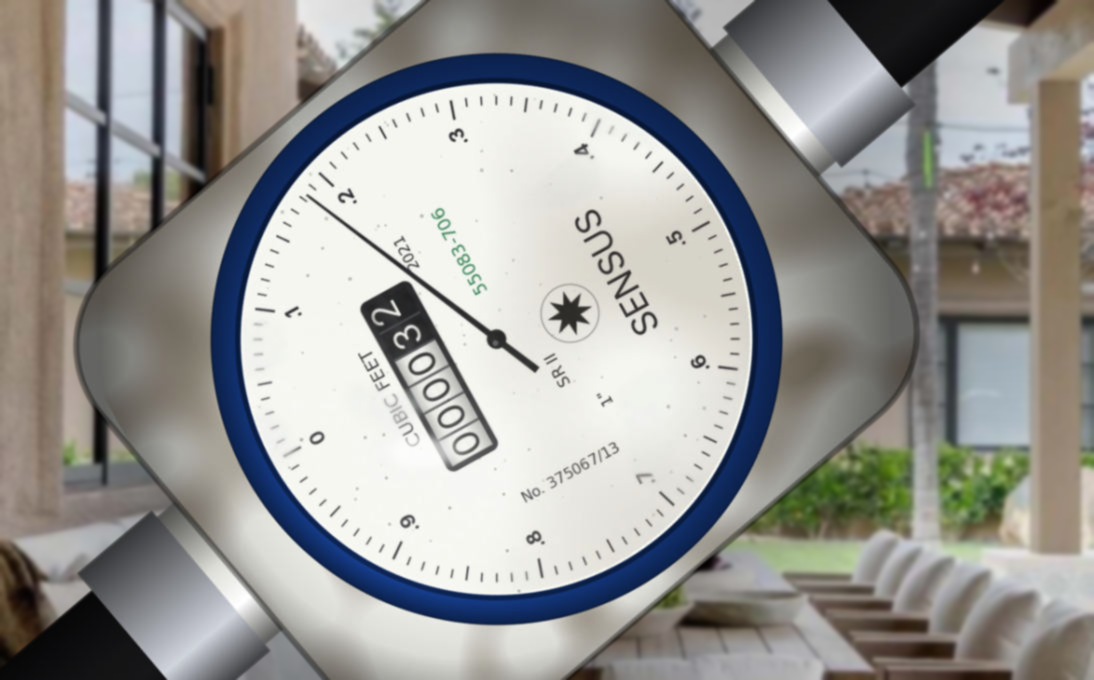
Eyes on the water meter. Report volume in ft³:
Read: 32.18 ft³
